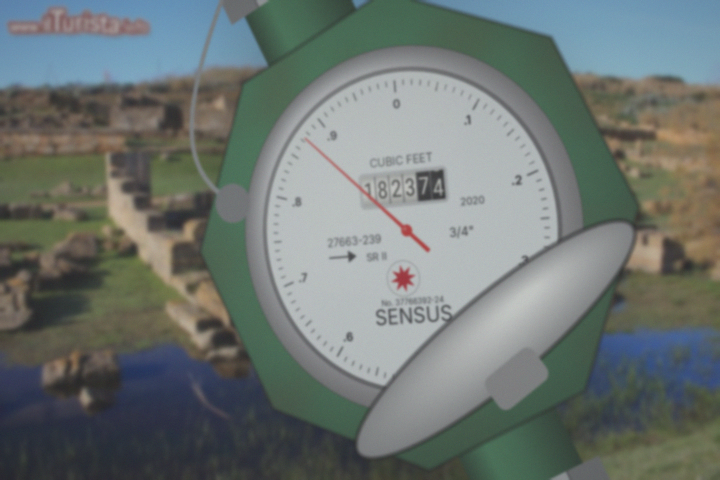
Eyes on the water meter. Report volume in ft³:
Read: 182373.87 ft³
